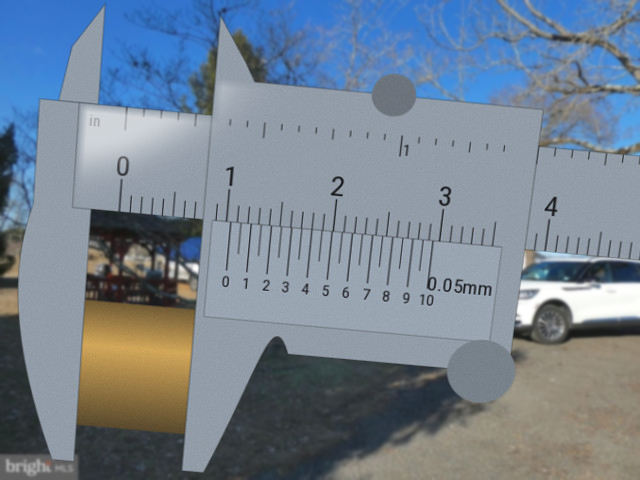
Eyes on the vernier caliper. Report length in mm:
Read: 10.4 mm
